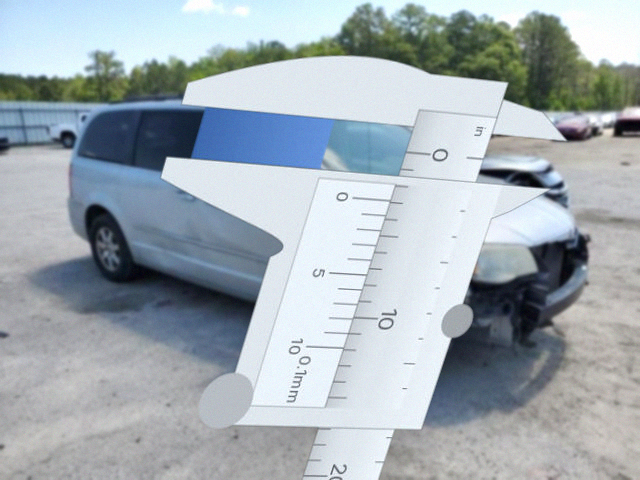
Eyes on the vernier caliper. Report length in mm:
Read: 2.9 mm
